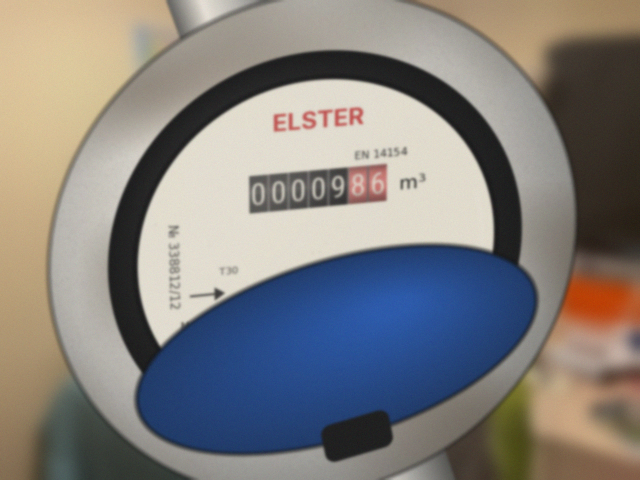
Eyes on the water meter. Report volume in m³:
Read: 9.86 m³
